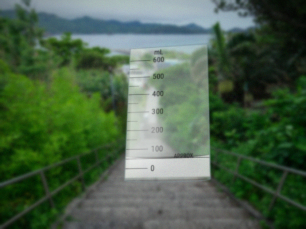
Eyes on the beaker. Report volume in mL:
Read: 50 mL
